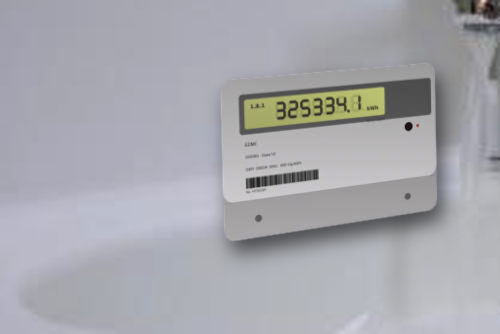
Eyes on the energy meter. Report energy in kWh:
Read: 325334.1 kWh
